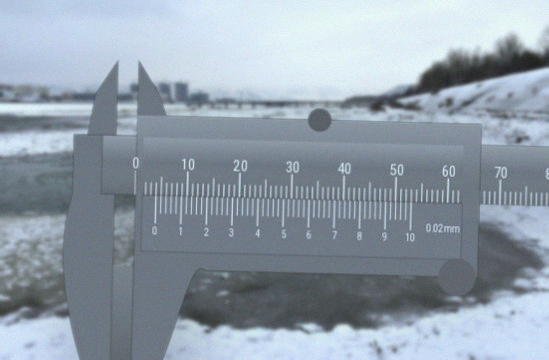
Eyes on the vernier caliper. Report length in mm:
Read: 4.0 mm
